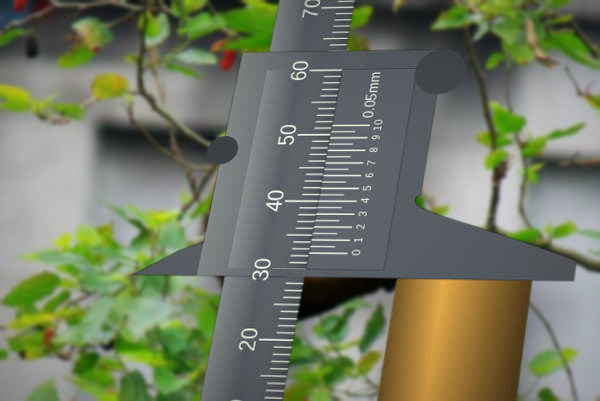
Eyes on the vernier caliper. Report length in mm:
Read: 32.4 mm
